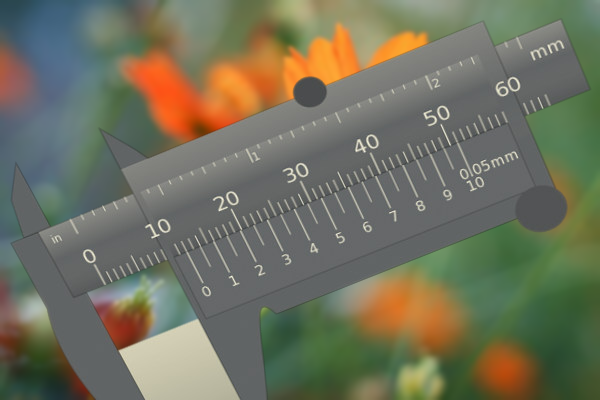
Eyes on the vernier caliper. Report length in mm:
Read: 12.0 mm
